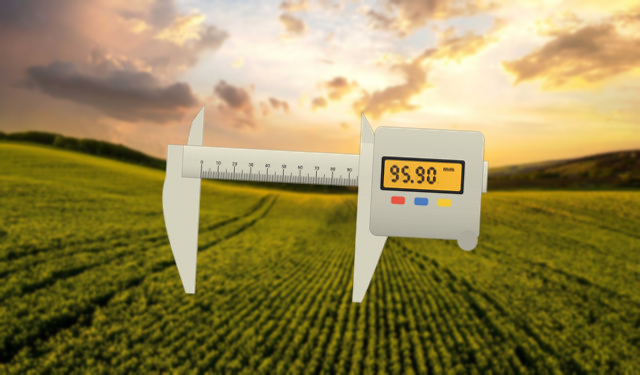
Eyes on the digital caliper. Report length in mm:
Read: 95.90 mm
